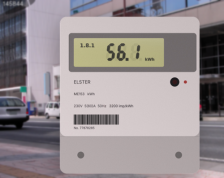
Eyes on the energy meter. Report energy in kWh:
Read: 56.1 kWh
